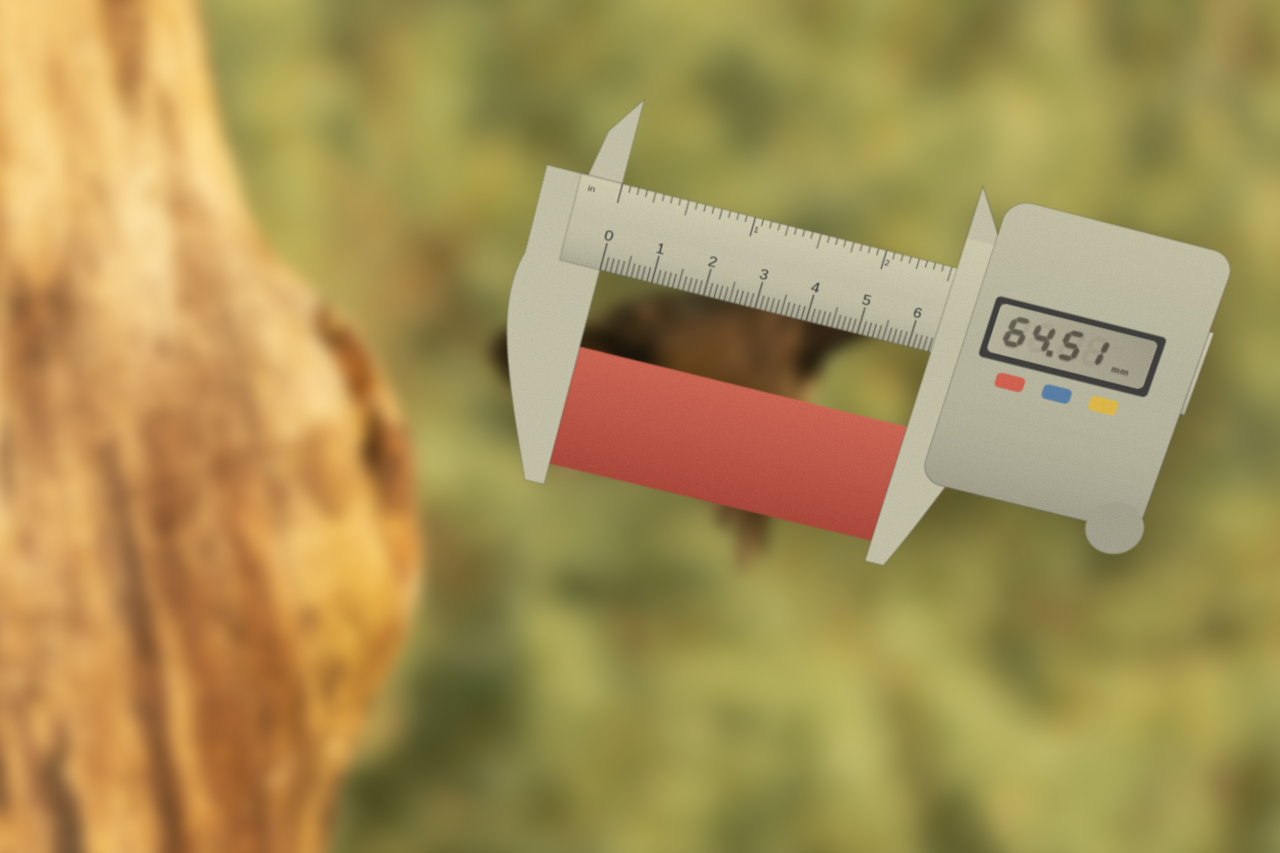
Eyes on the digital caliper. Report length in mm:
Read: 64.51 mm
